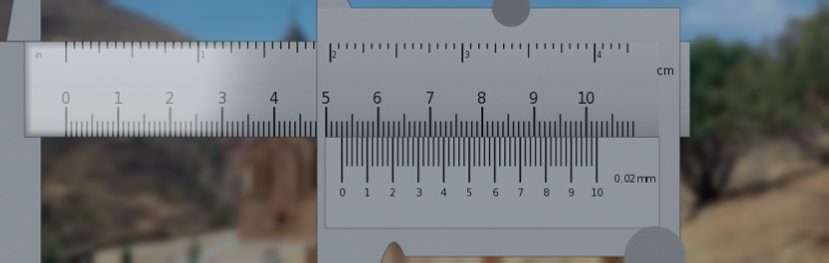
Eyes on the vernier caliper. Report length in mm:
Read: 53.0 mm
